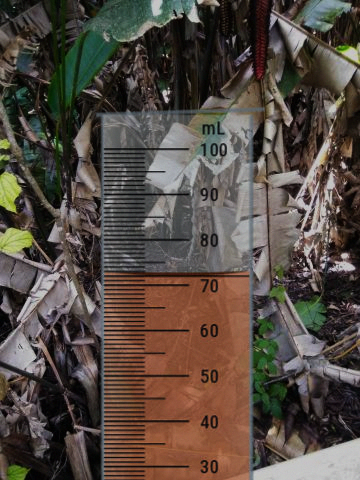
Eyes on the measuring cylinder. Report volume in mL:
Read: 72 mL
